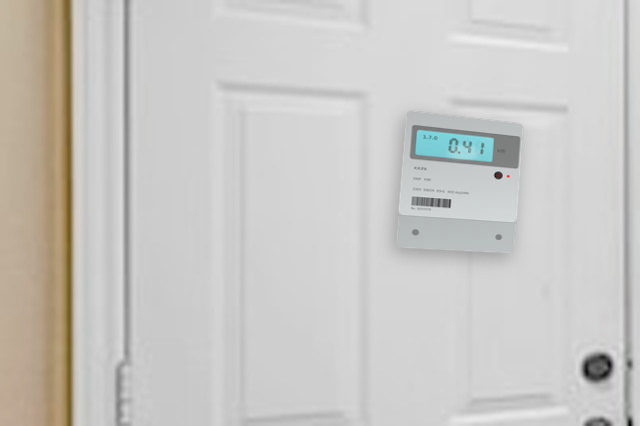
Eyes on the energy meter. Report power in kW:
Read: 0.41 kW
